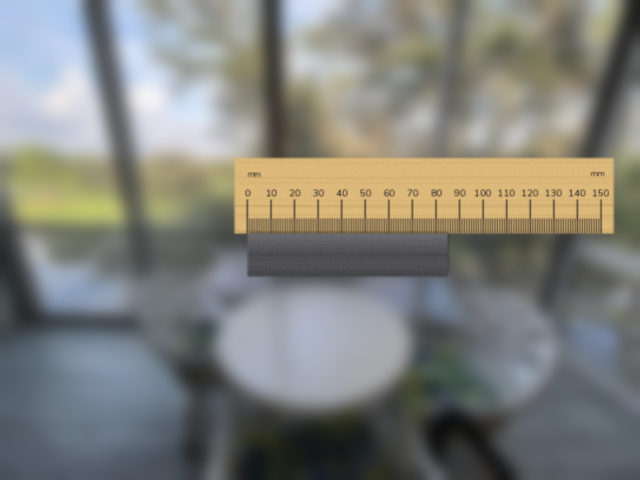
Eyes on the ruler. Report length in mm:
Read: 85 mm
